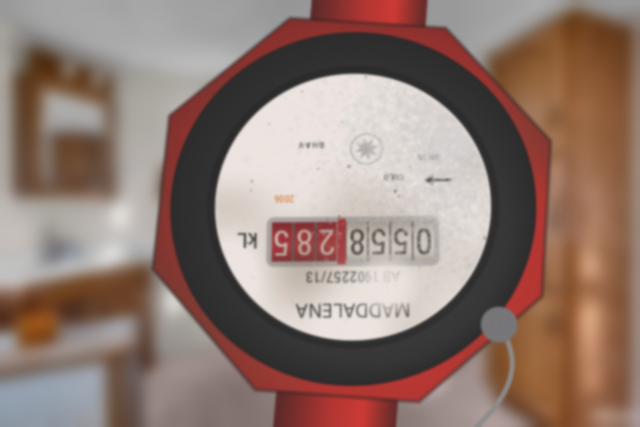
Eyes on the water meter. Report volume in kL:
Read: 558.285 kL
